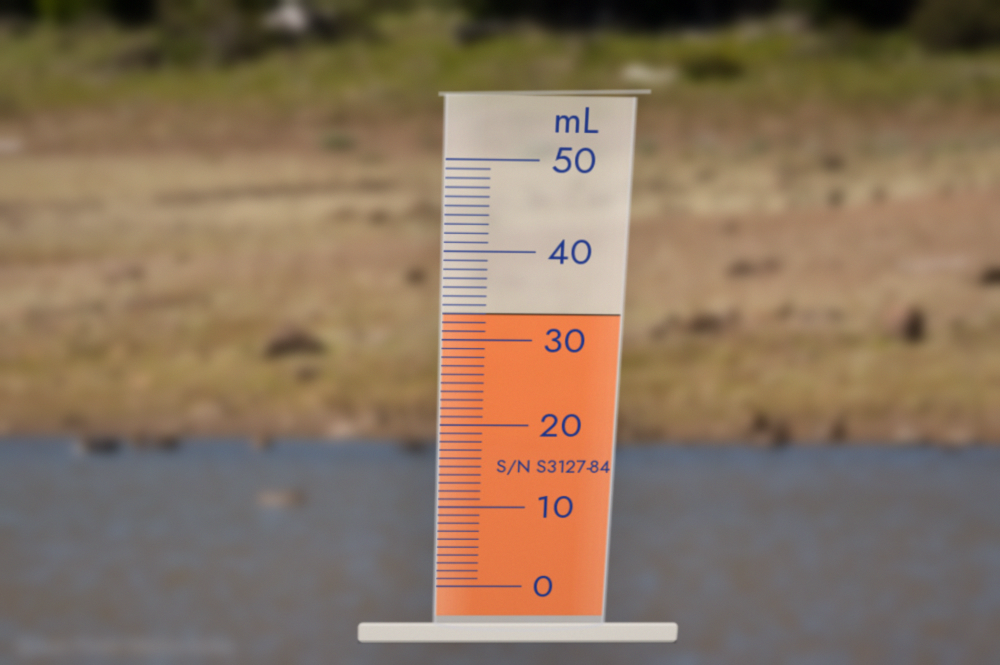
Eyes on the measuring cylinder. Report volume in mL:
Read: 33 mL
